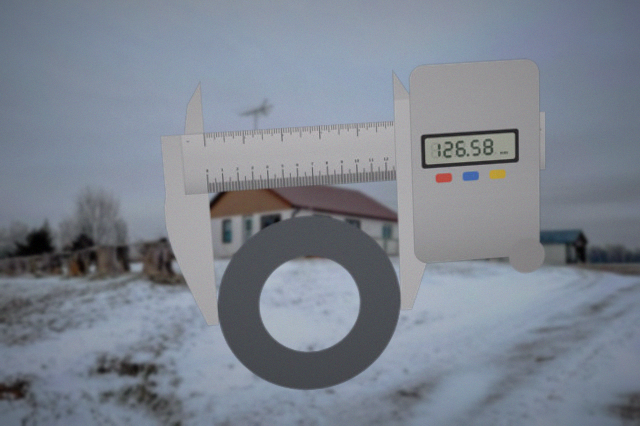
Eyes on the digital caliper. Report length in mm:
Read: 126.58 mm
